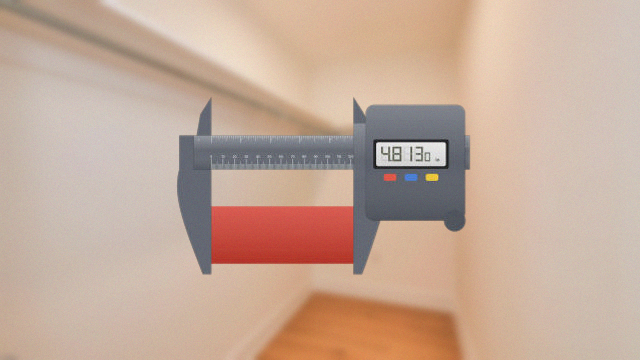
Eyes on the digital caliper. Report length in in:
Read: 4.8130 in
